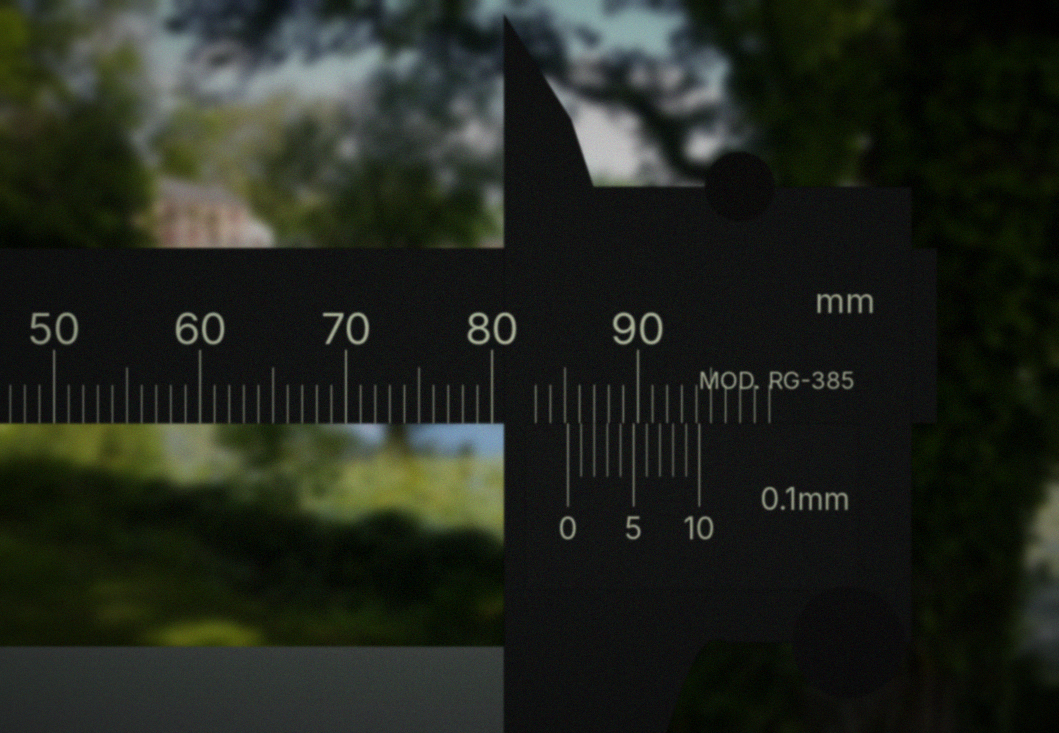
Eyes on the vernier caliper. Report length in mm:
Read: 85.2 mm
